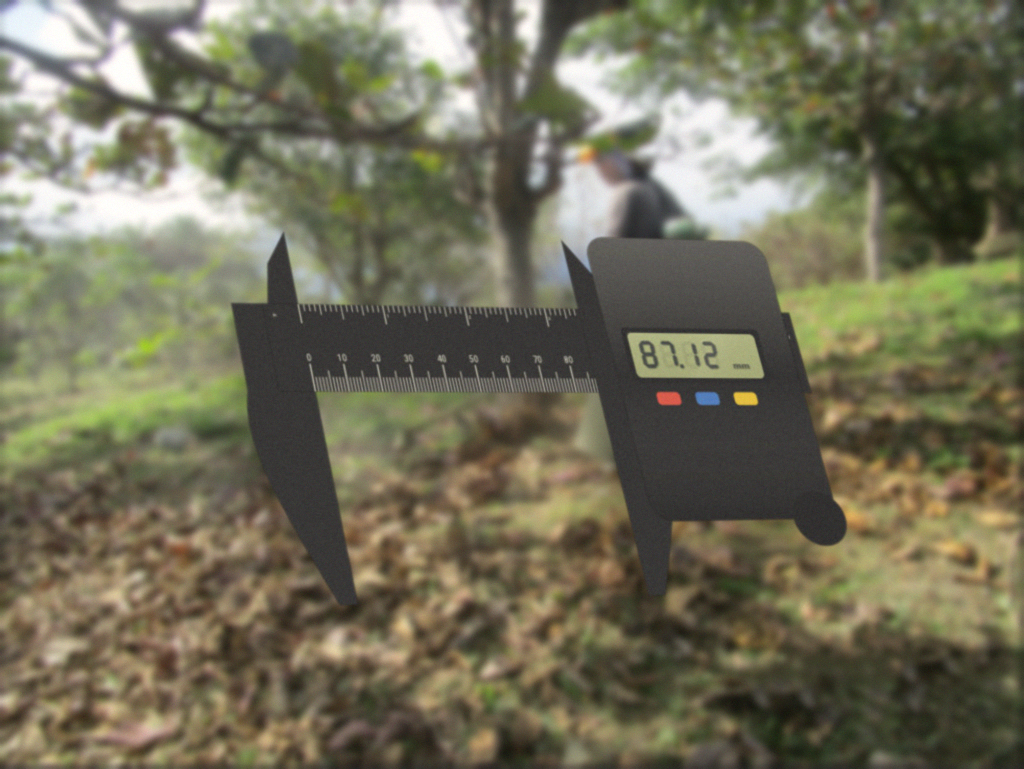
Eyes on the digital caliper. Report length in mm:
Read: 87.12 mm
